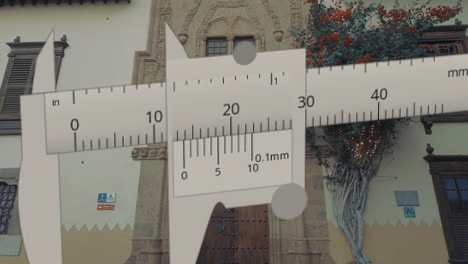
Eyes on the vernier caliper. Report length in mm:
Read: 13.8 mm
